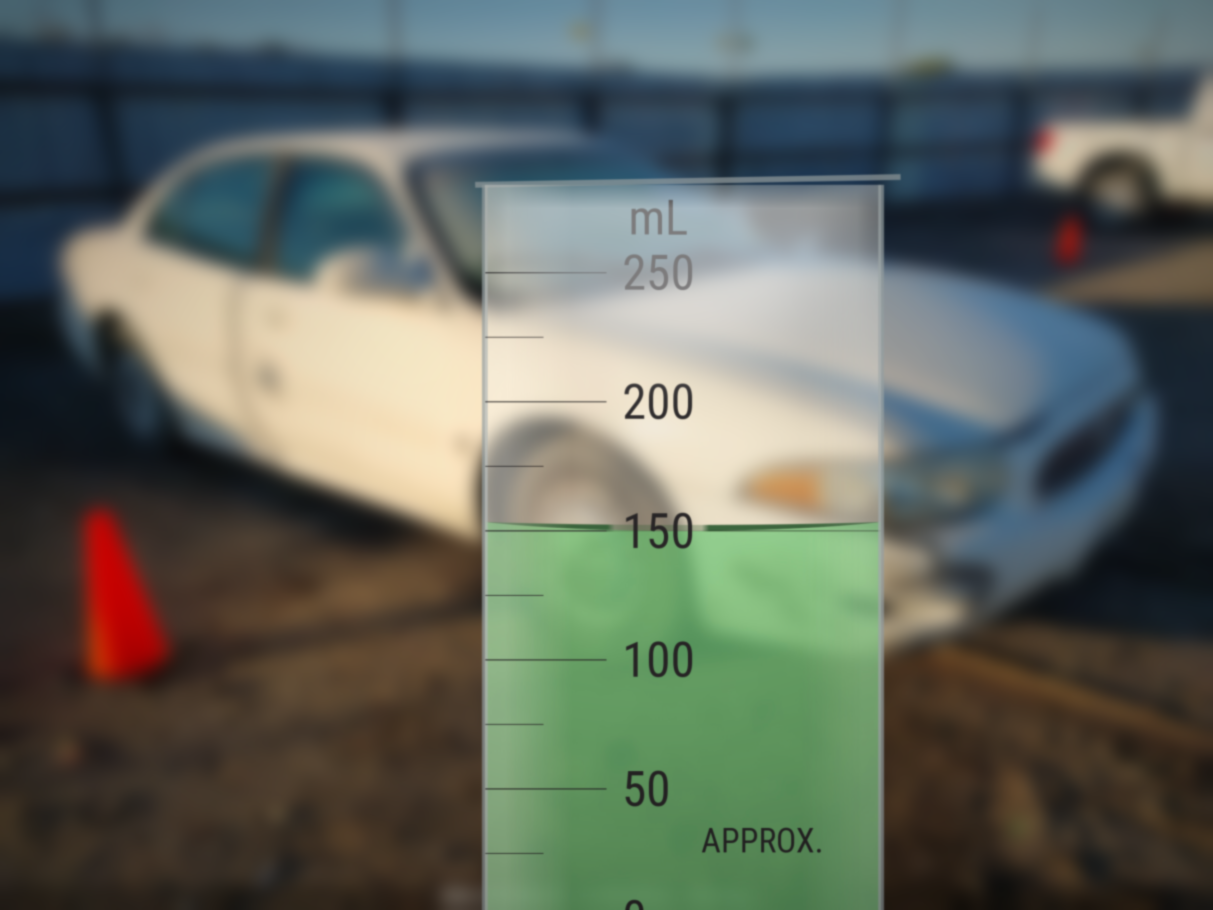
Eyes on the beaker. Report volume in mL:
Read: 150 mL
